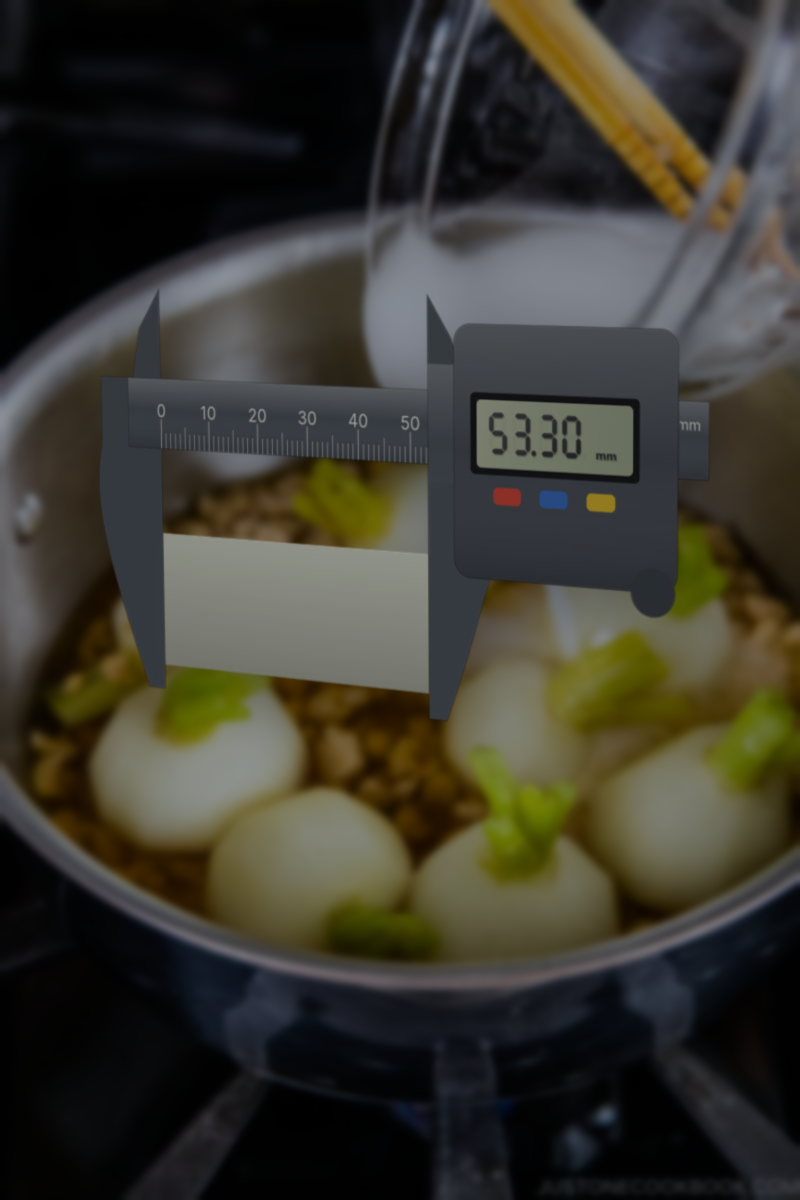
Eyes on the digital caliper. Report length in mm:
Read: 53.30 mm
